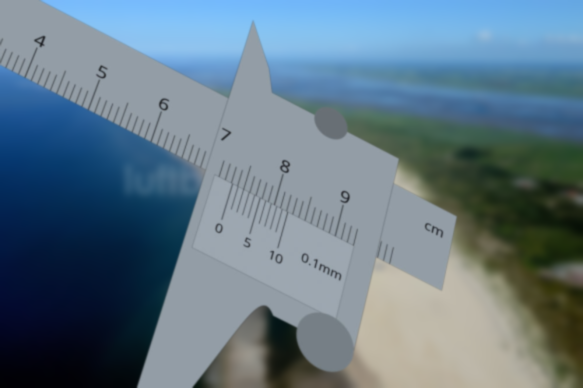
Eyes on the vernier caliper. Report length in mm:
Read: 73.2 mm
